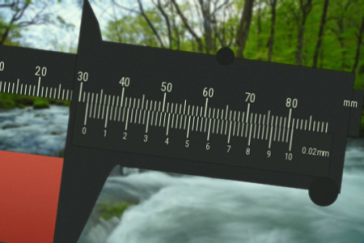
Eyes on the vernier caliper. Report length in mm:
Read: 32.0 mm
